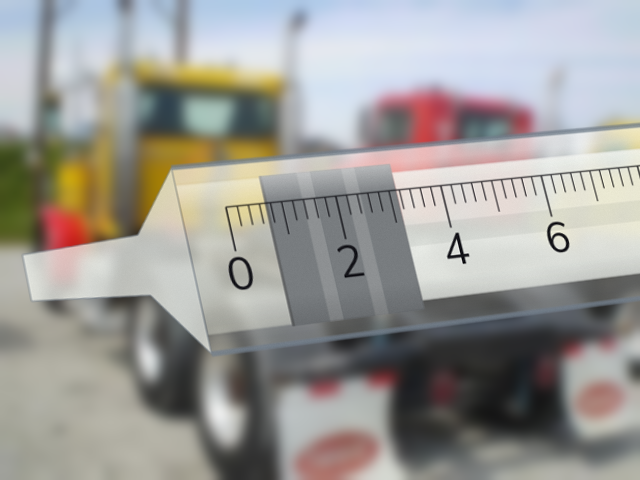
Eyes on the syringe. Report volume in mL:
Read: 0.7 mL
